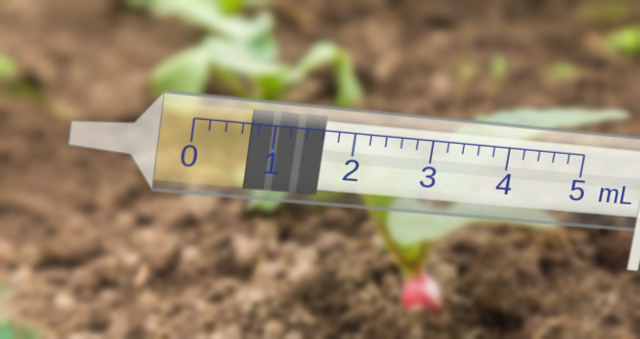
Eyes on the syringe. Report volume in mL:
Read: 0.7 mL
